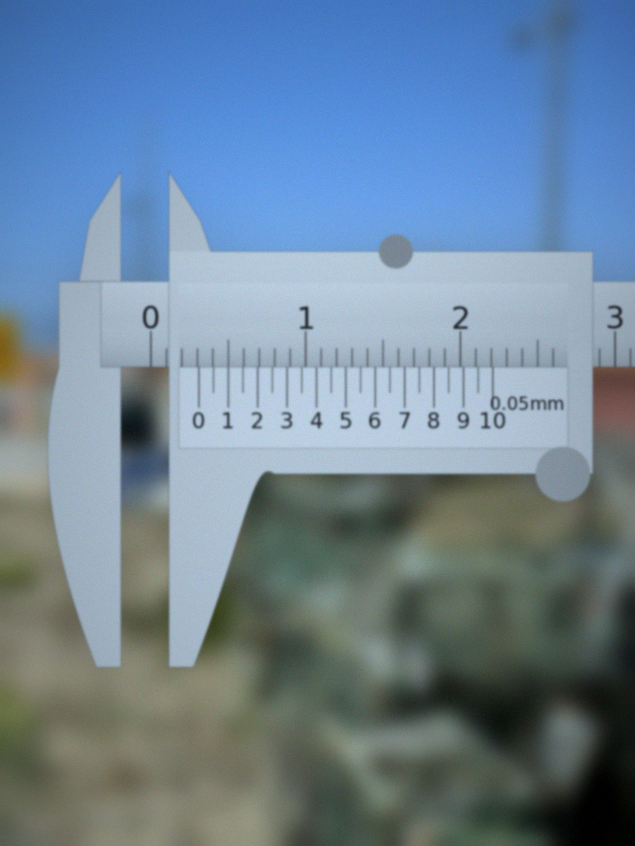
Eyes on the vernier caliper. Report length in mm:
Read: 3.1 mm
